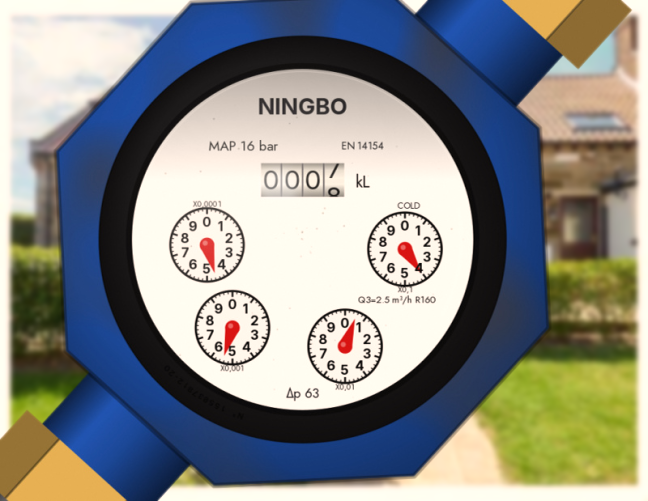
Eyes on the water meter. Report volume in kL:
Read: 7.4054 kL
